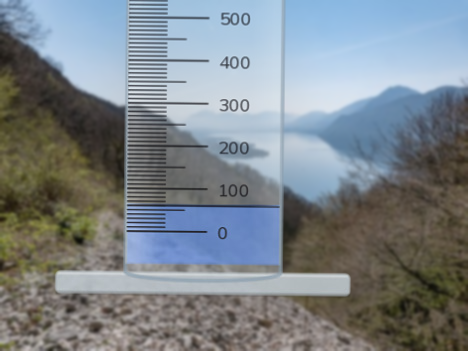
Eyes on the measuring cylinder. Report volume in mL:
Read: 60 mL
